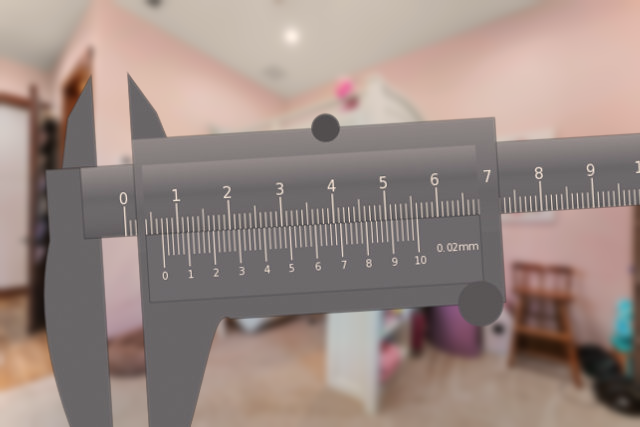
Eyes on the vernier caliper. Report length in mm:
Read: 7.0 mm
